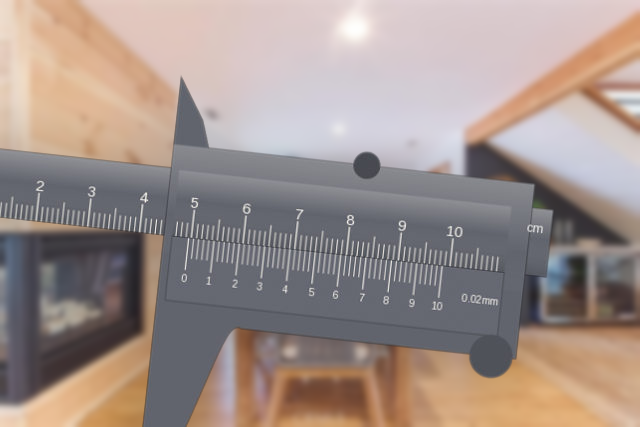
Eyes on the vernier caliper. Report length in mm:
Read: 49.5 mm
